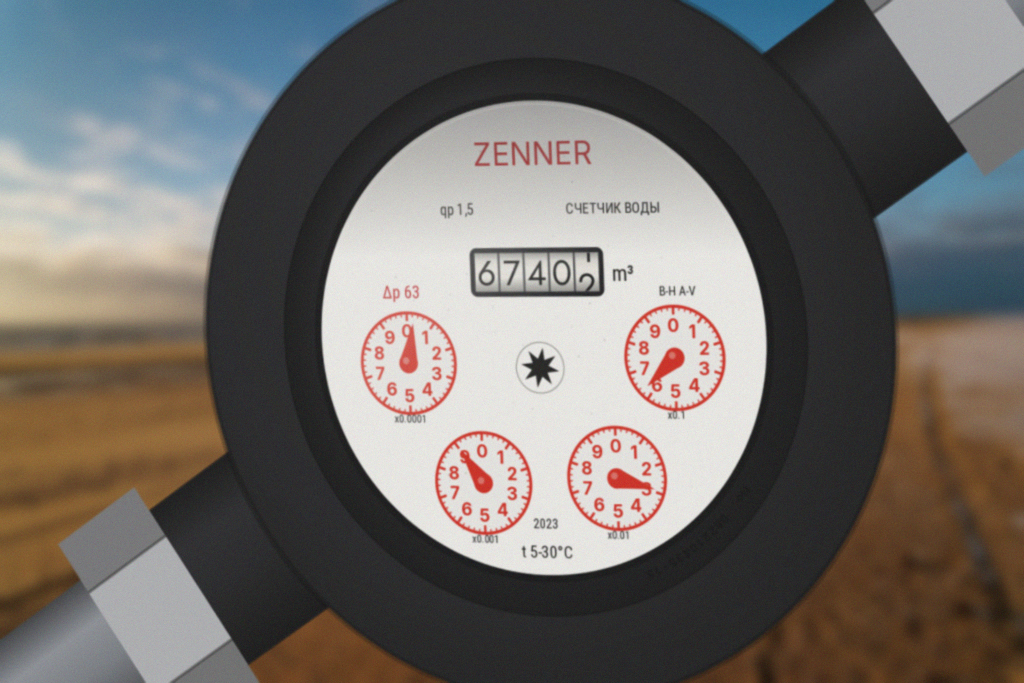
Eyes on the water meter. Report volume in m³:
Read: 67401.6290 m³
